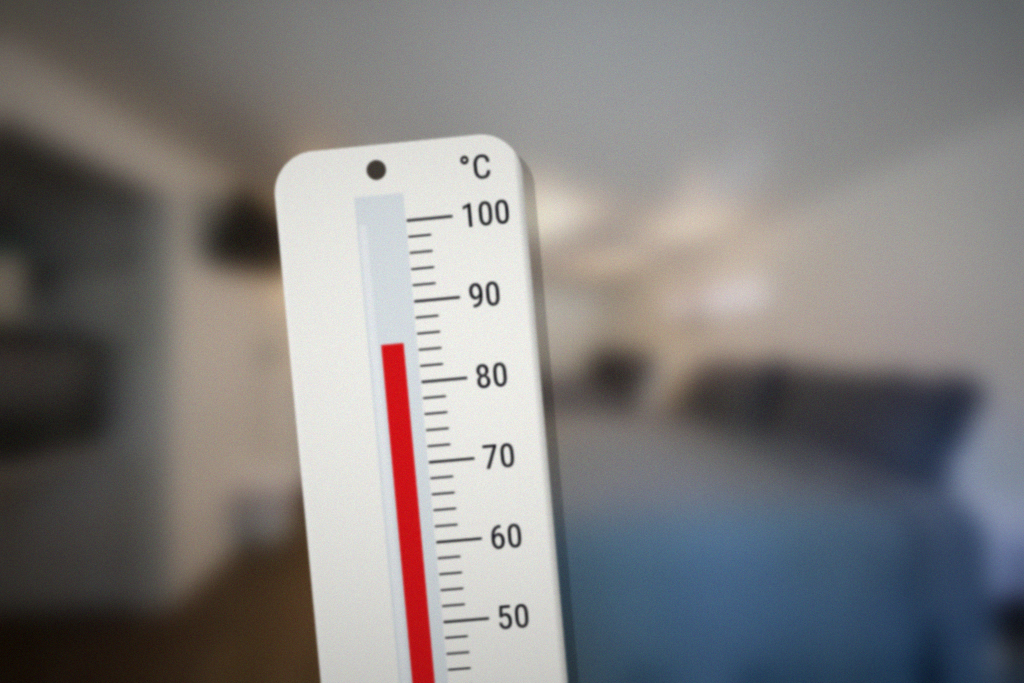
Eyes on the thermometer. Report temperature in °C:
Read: 85 °C
